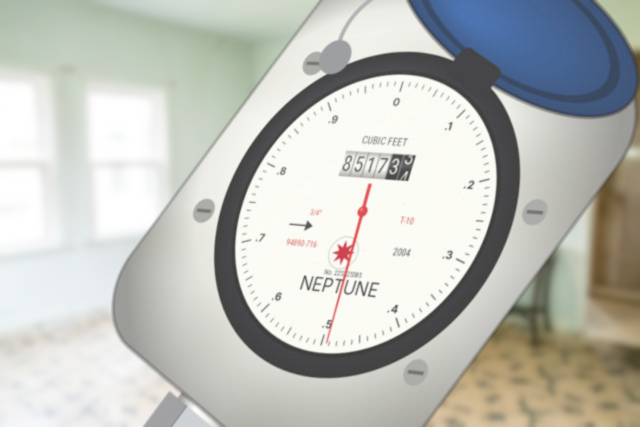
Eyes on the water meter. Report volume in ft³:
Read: 851733.49 ft³
